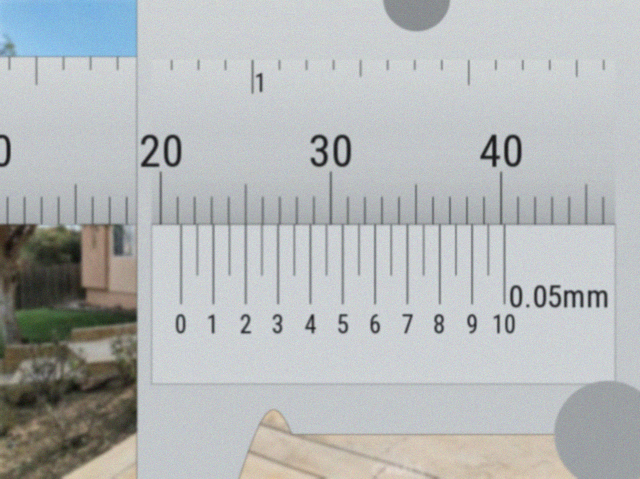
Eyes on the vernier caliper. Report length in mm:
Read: 21.2 mm
